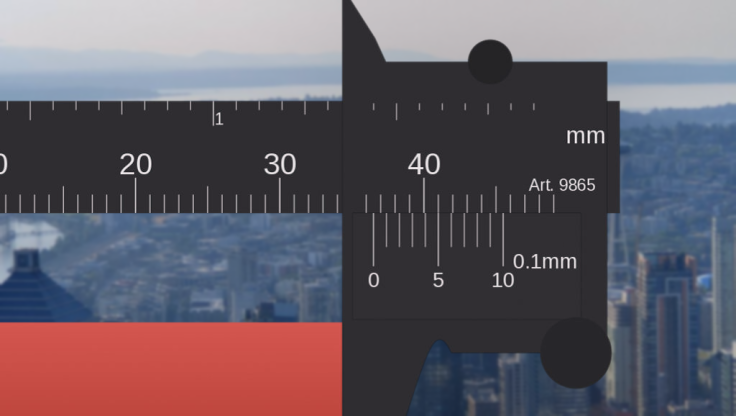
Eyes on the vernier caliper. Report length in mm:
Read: 36.5 mm
